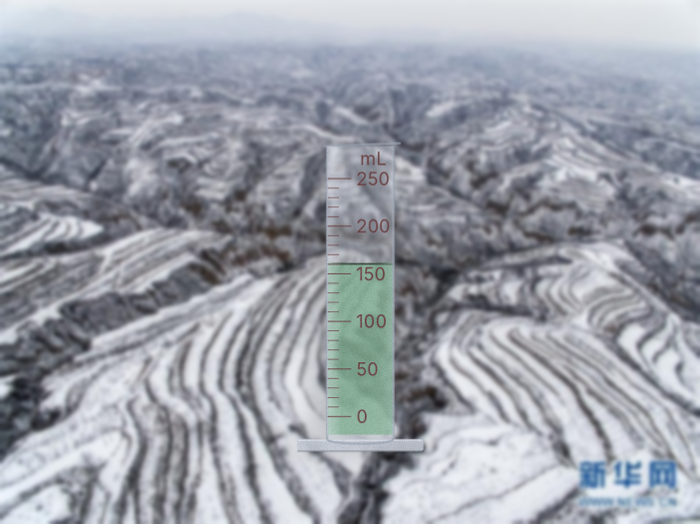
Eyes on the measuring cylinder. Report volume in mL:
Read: 160 mL
